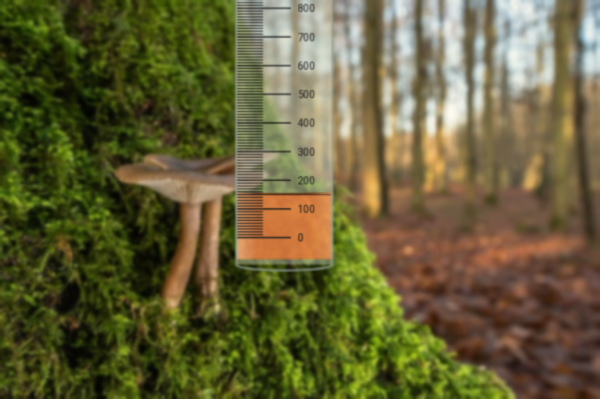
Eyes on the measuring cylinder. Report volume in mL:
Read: 150 mL
